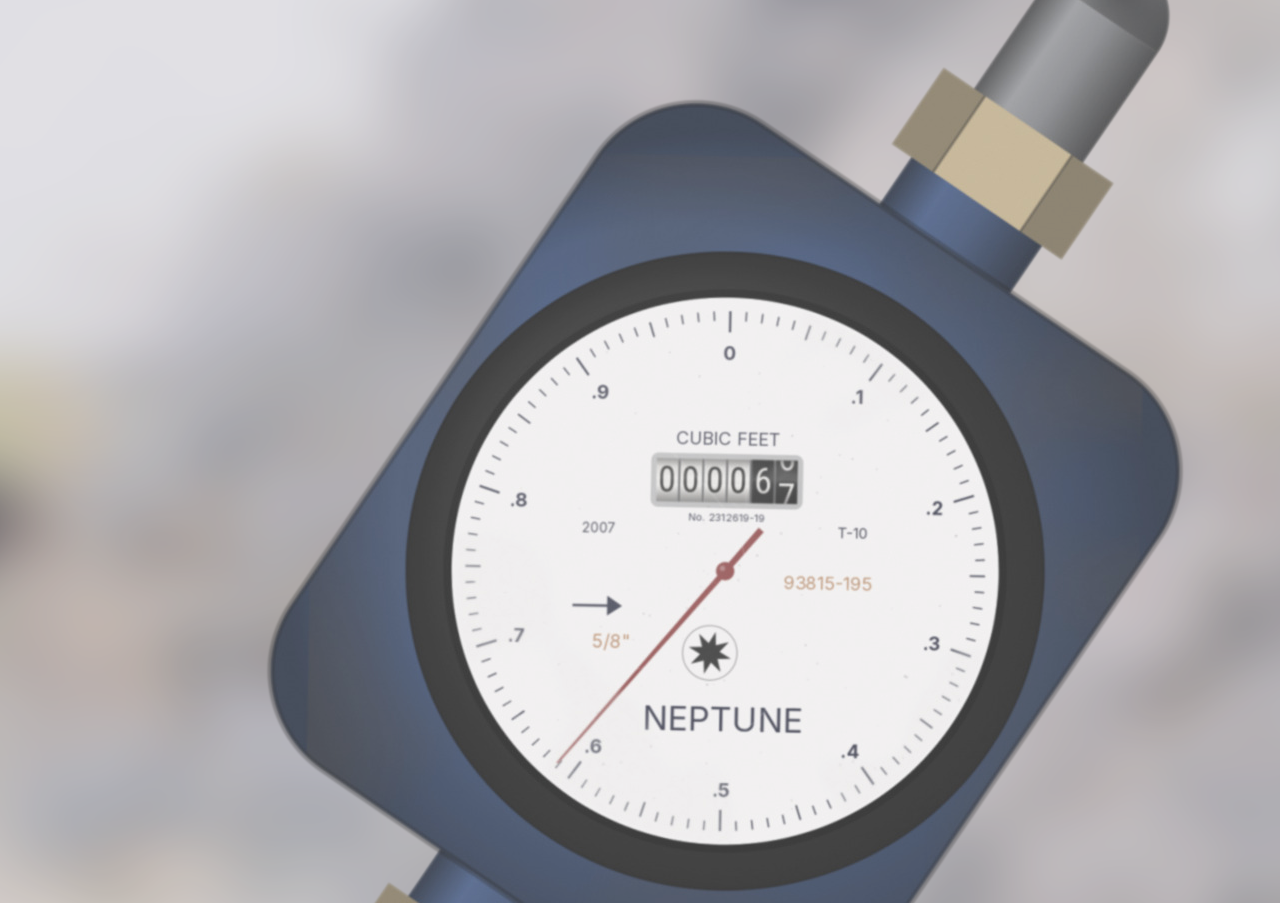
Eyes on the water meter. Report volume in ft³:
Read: 66.61 ft³
